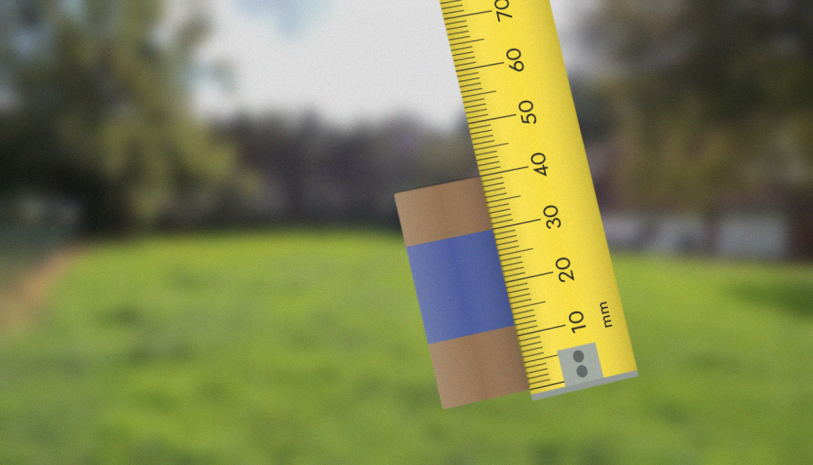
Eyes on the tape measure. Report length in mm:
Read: 40 mm
